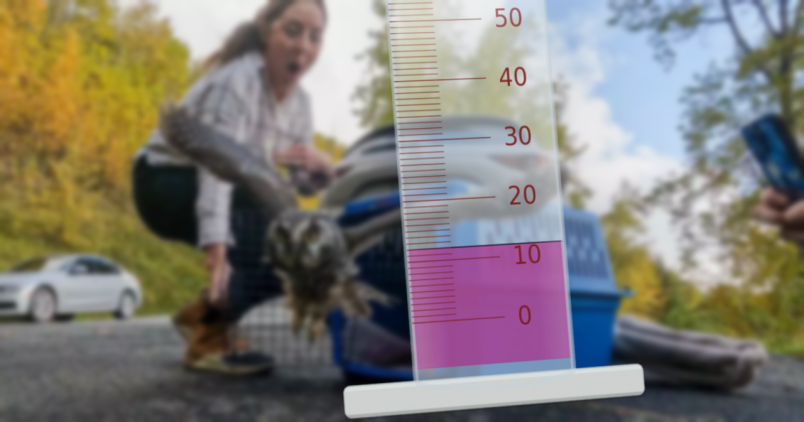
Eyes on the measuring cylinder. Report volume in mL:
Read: 12 mL
